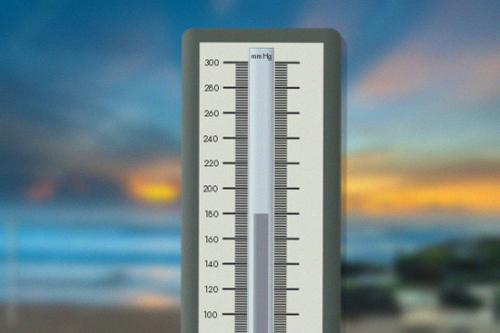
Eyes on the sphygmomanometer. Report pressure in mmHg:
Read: 180 mmHg
